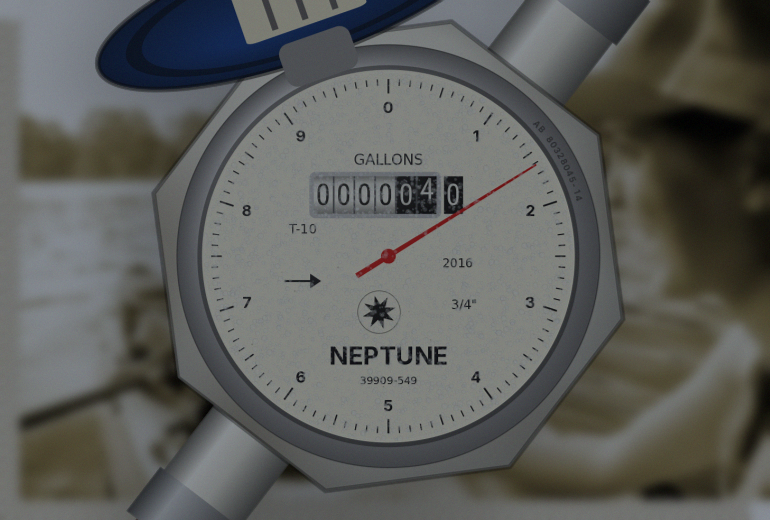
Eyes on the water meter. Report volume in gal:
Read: 41.6 gal
